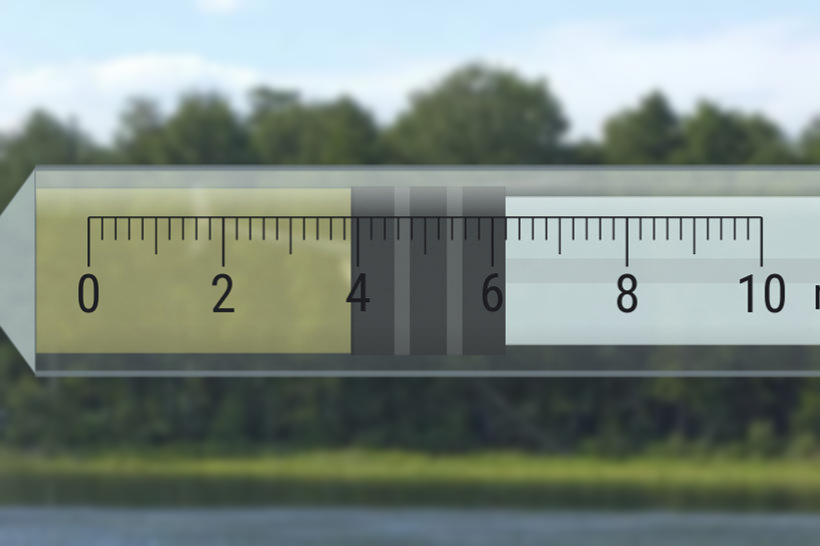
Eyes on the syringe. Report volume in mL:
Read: 3.9 mL
